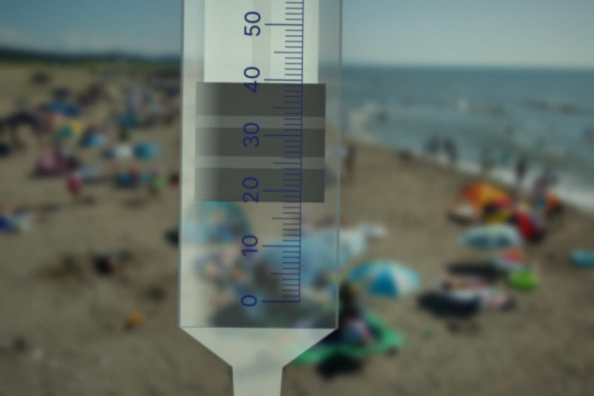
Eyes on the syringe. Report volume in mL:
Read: 18 mL
